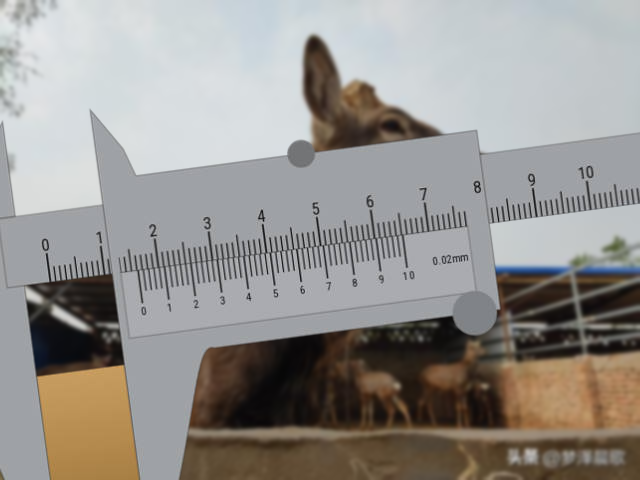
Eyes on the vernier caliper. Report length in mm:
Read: 16.2 mm
